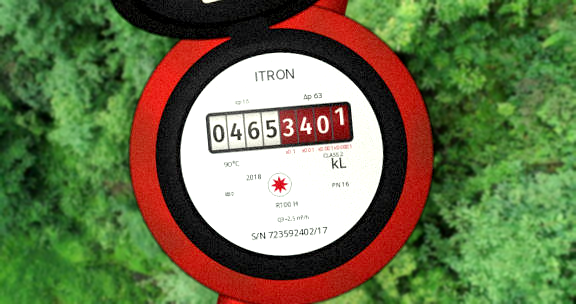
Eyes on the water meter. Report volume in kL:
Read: 465.3401 kL
